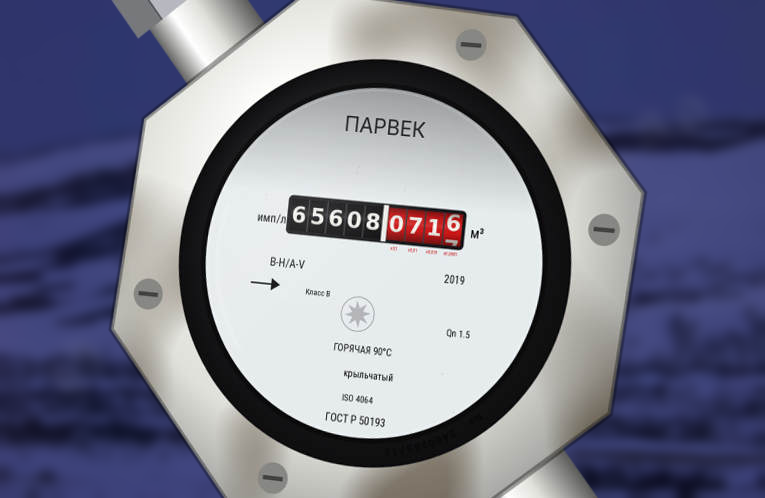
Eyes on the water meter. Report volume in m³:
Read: 65608.0716 m³
